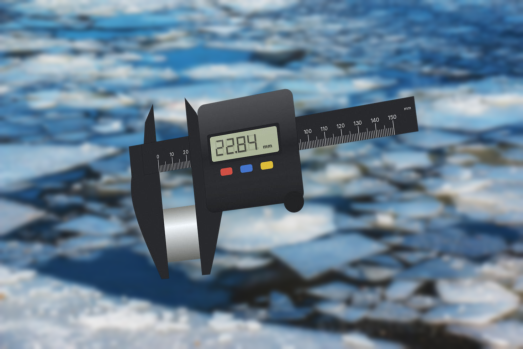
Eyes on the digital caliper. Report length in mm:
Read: 22.84 mm
